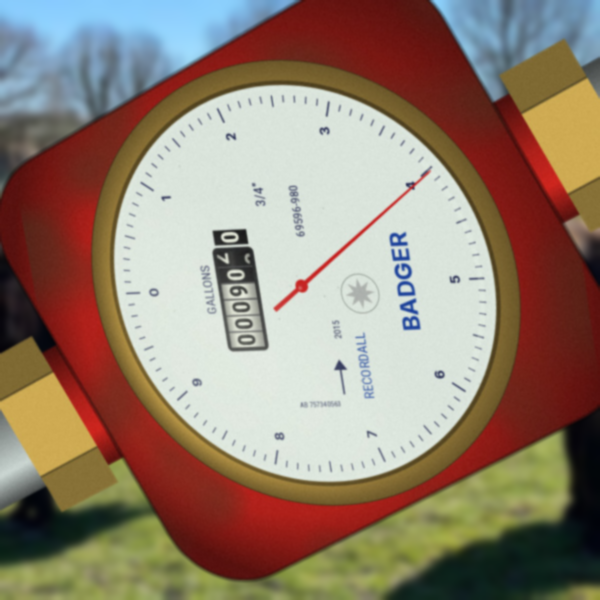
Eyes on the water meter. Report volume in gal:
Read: 9024.0 gal
